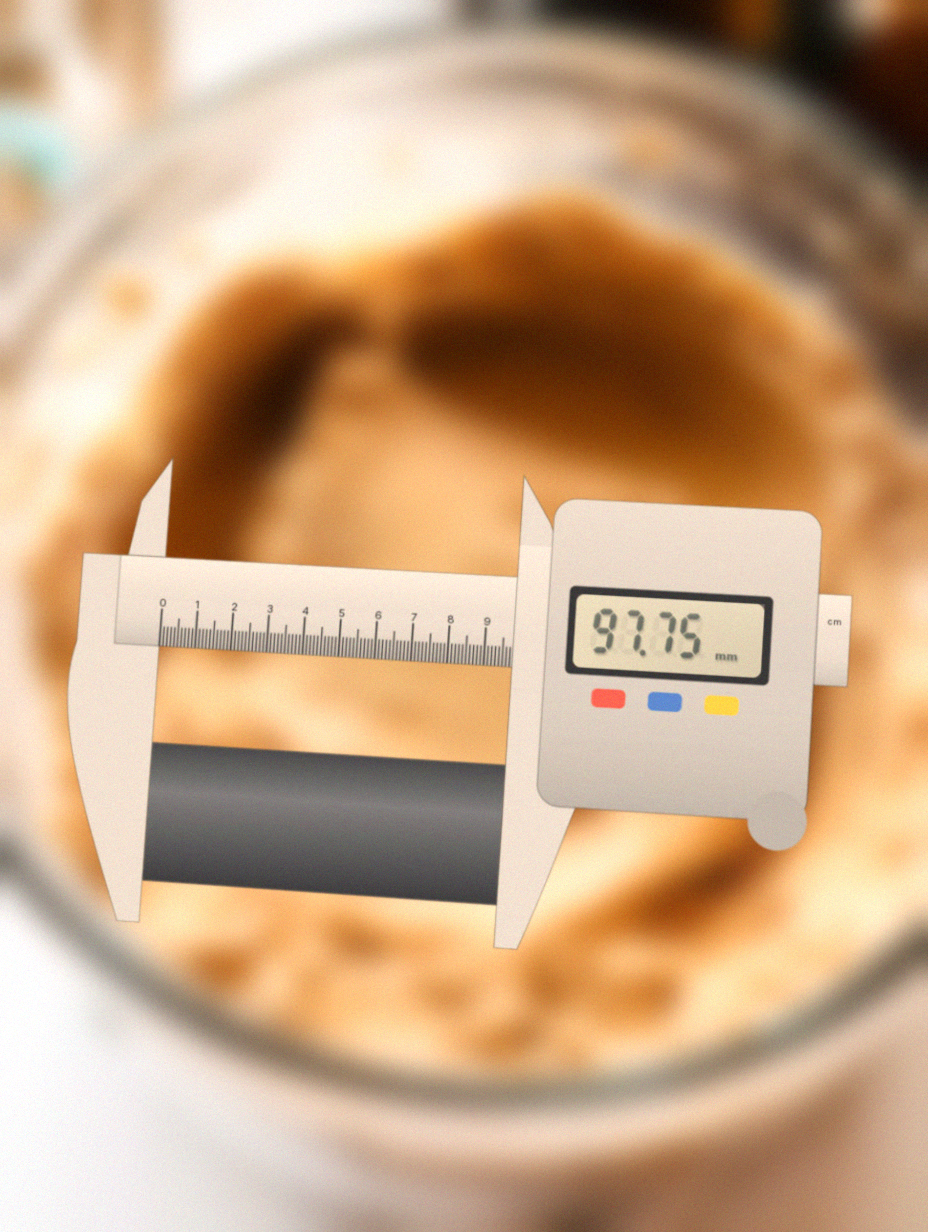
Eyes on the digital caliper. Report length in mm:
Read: 97.75 mm
